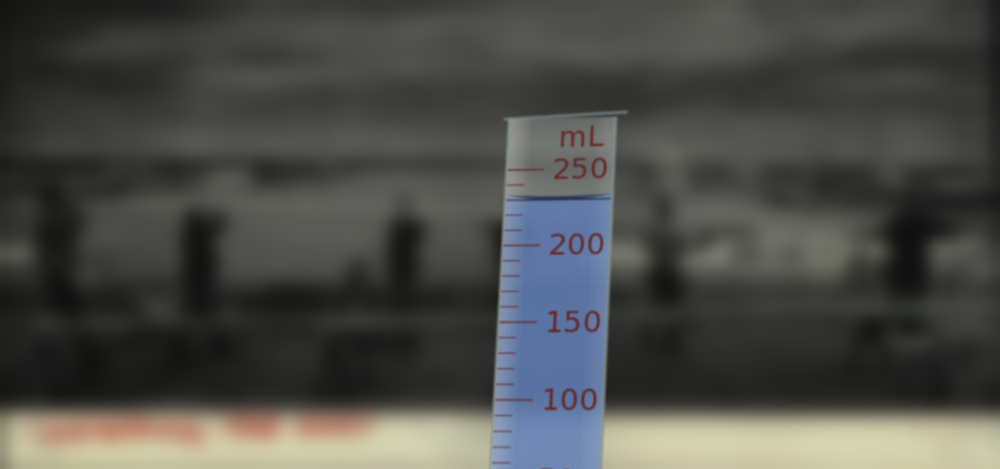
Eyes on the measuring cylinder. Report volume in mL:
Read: 230 mL
